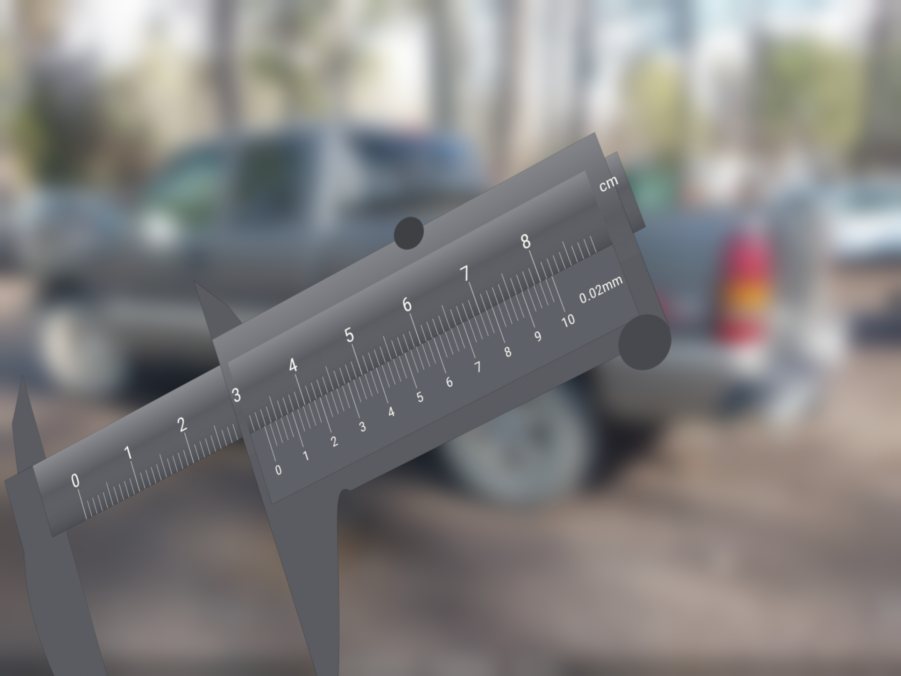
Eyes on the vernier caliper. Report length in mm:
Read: 32.8 mm
